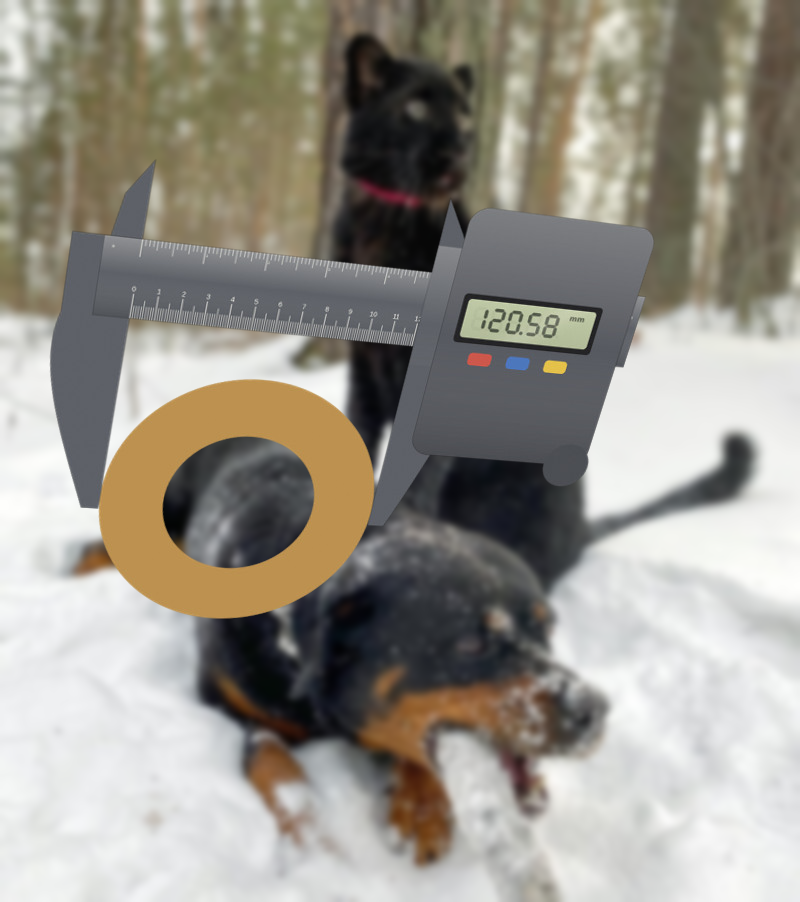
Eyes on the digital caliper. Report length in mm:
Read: 120.58 mm
